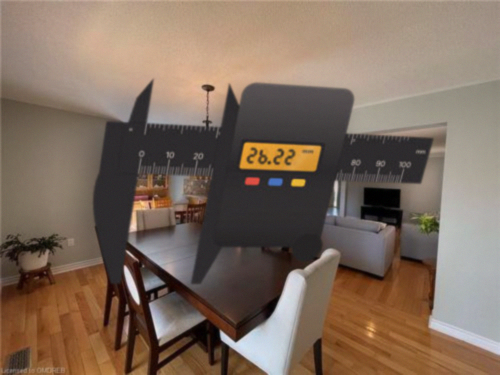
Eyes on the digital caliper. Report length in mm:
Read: 26.22 mm
